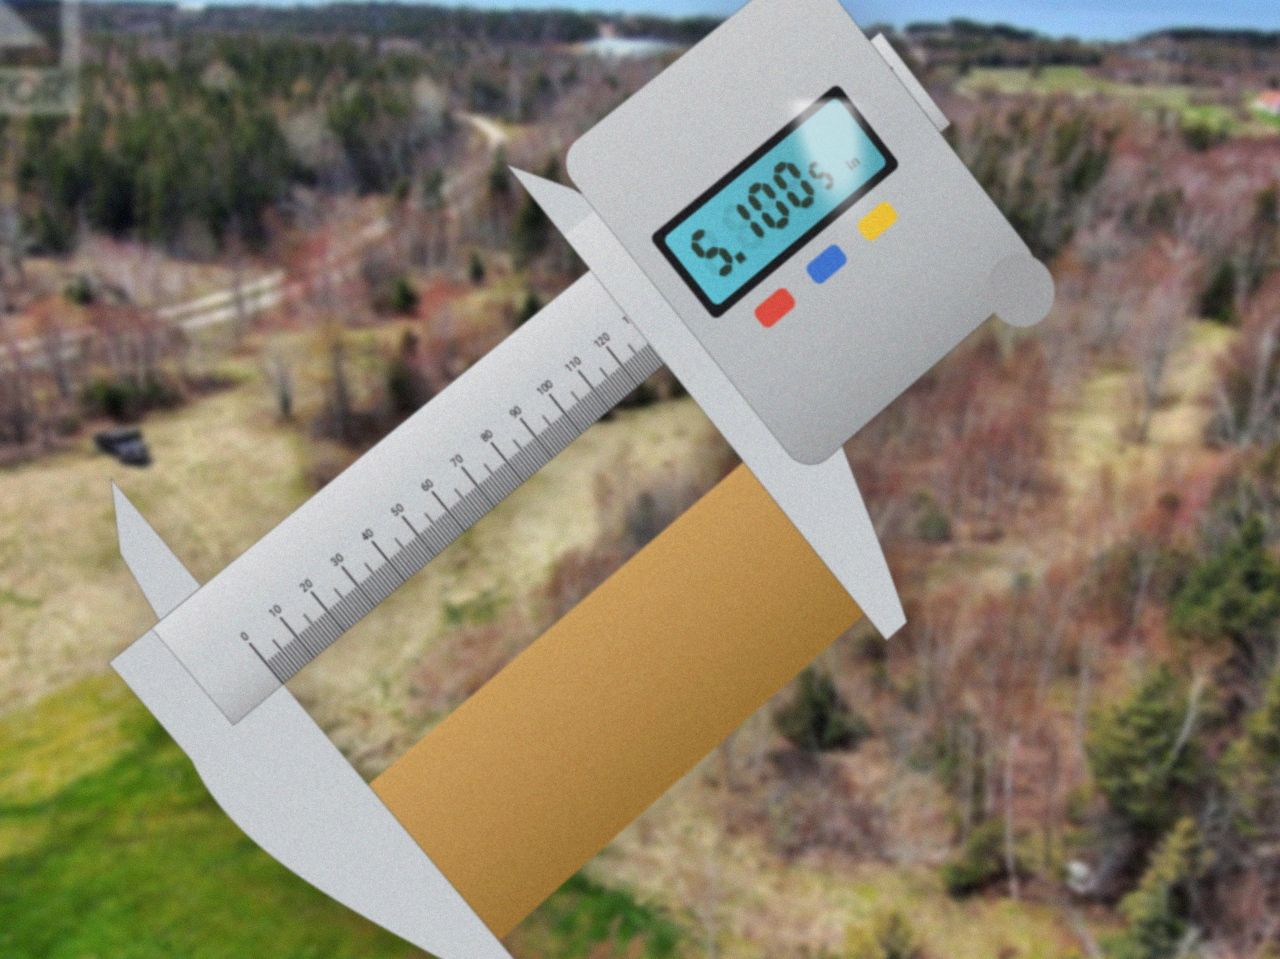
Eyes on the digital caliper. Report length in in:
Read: 5.1005 in
